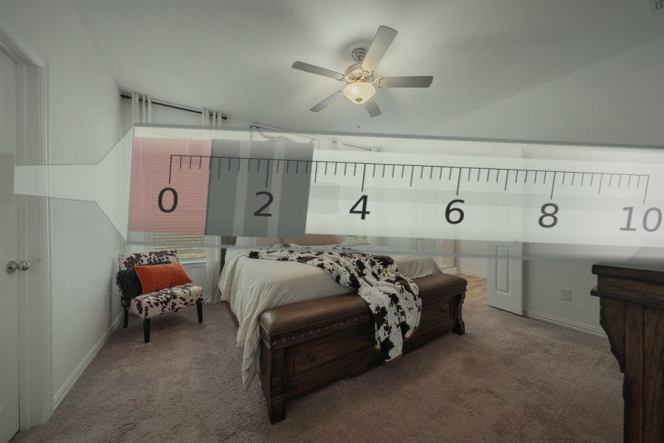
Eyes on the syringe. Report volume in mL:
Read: 0.8 mL
